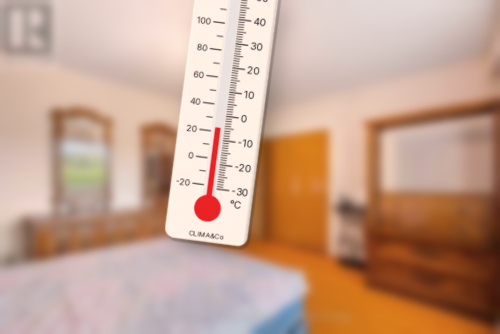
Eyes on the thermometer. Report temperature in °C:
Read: -5 °C
